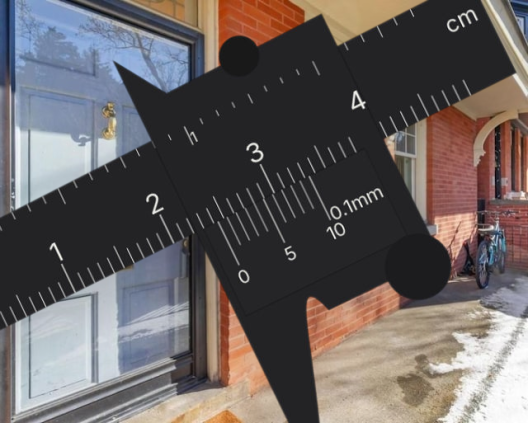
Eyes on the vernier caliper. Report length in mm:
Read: 24.4 mm
